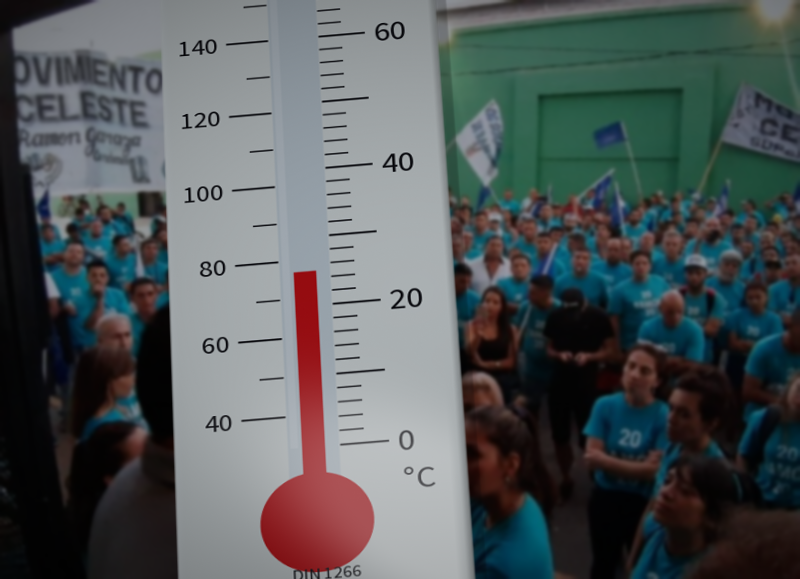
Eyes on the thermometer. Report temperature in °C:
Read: 25 °C
